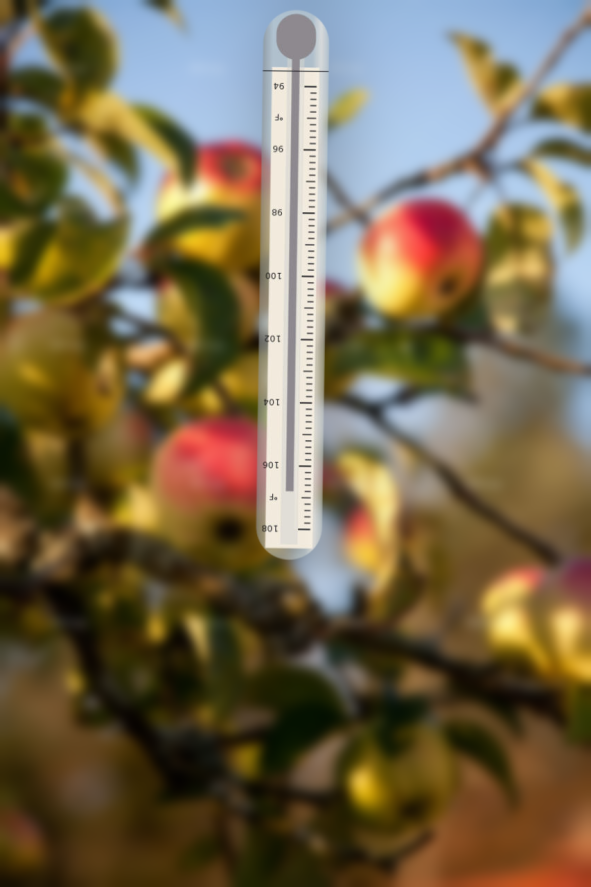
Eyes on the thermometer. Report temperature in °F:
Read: 106.8 °F
